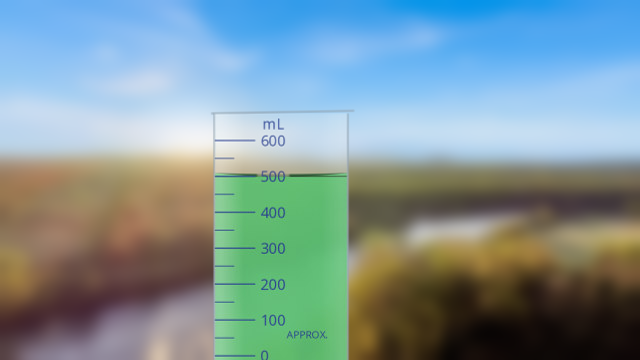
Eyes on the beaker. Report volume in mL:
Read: 500 mL
